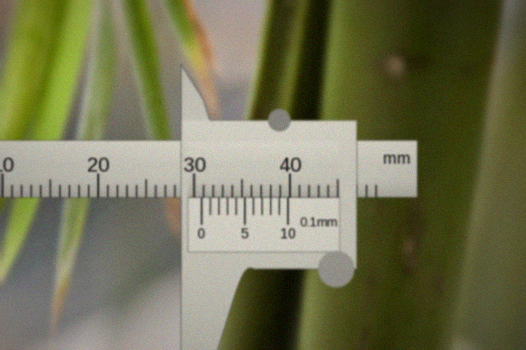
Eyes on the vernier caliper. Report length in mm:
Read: 30.8 mm
